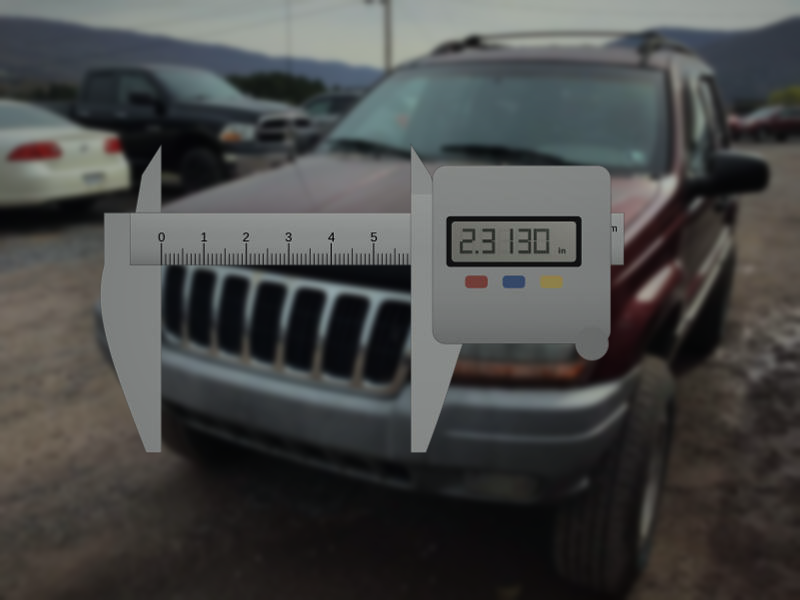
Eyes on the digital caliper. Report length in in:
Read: 2.3130 in
